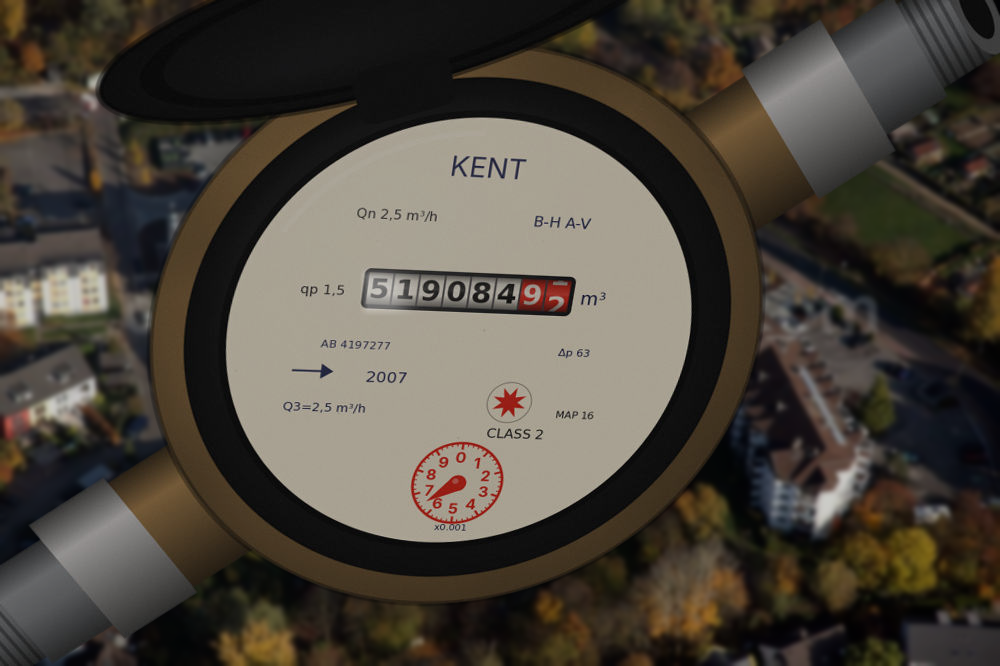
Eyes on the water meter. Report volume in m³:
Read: 519084.916 m³
